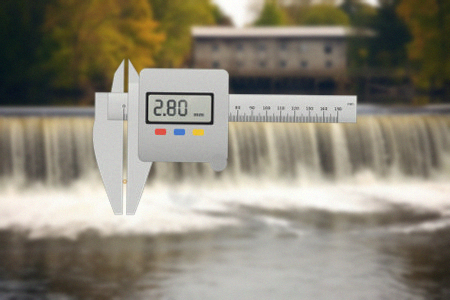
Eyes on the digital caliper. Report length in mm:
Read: 2.80 mm
